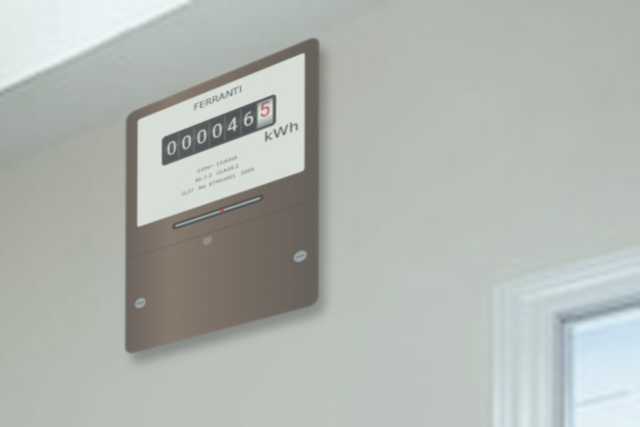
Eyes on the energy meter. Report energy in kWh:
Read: 46.5 kWh
